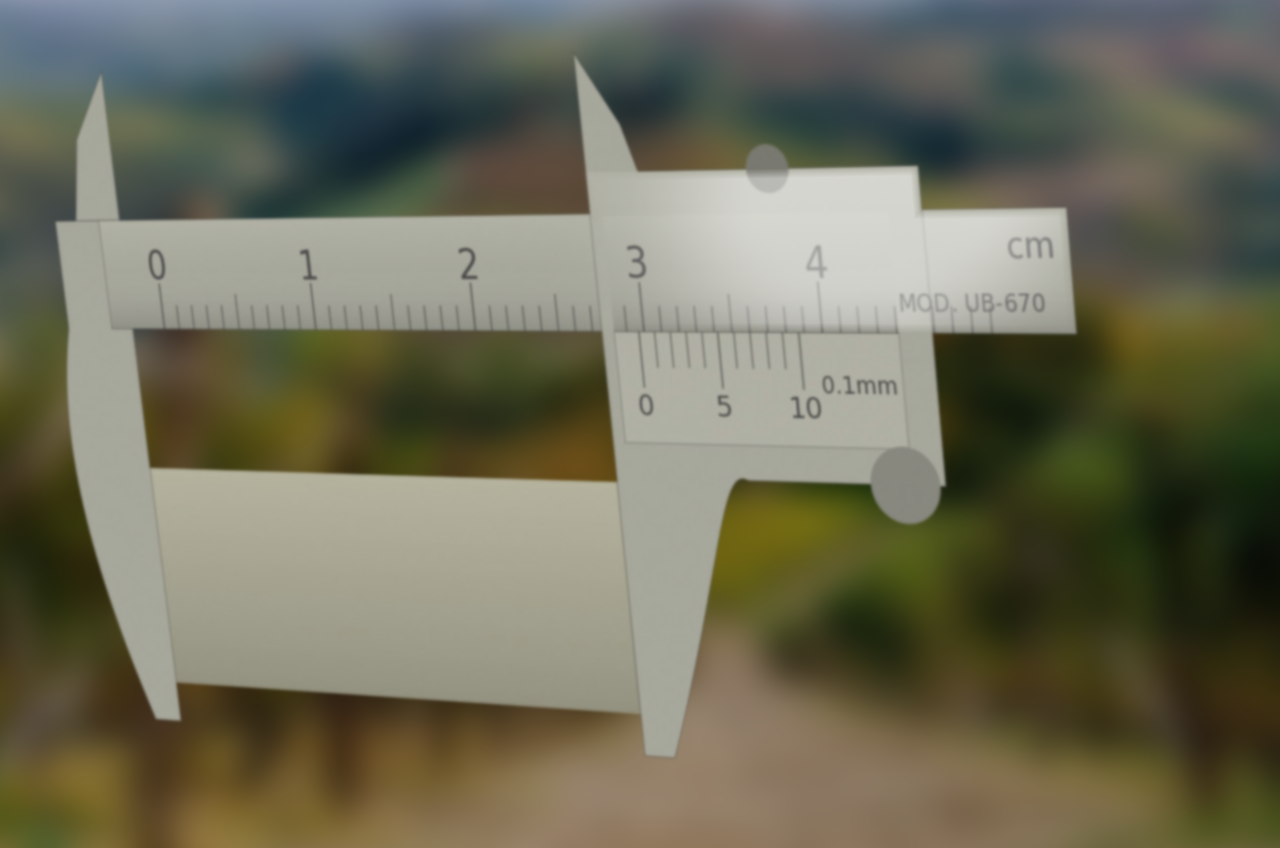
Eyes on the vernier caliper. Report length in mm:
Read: 29.7 mm
